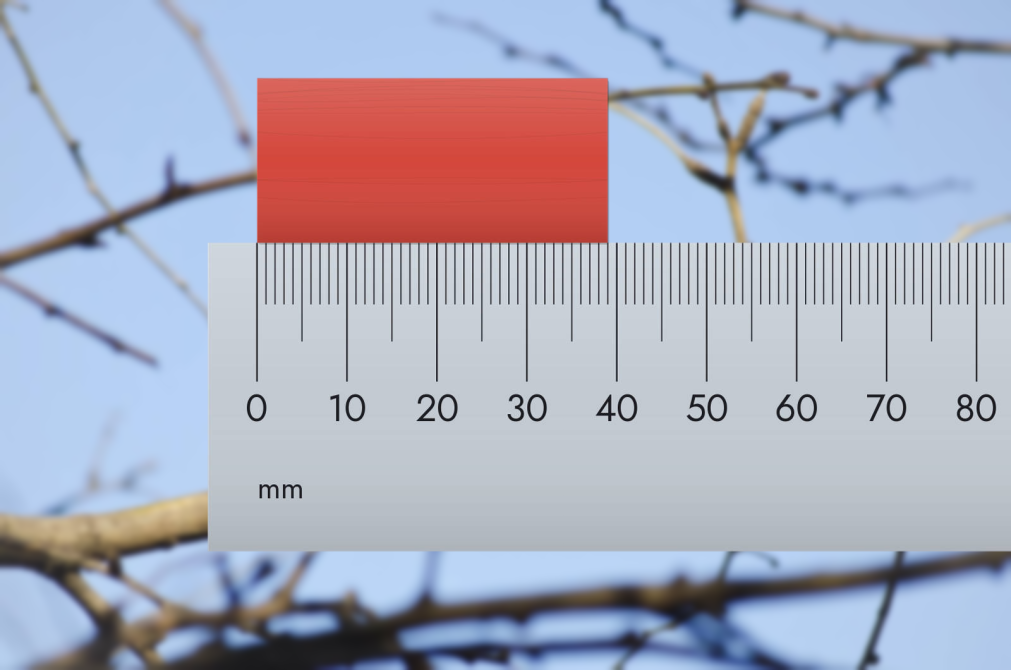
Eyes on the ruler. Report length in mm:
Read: 39 mm
